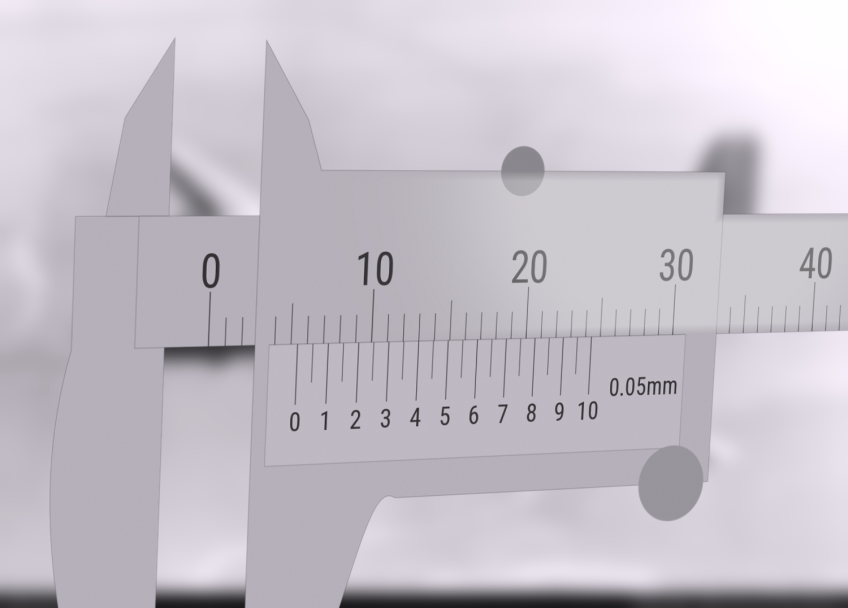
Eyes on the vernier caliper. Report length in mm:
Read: 5.4 mm
